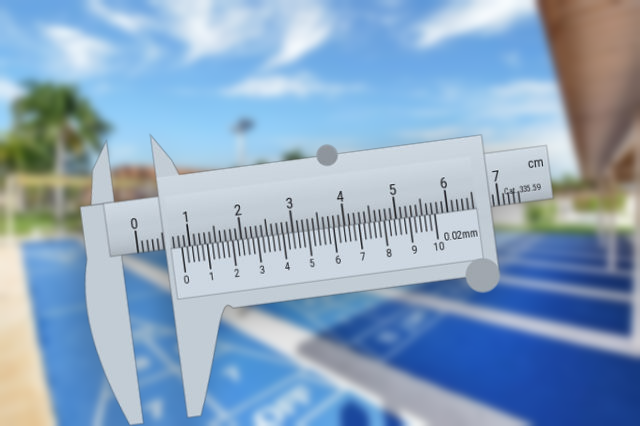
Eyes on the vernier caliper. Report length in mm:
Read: 8.5 mm
